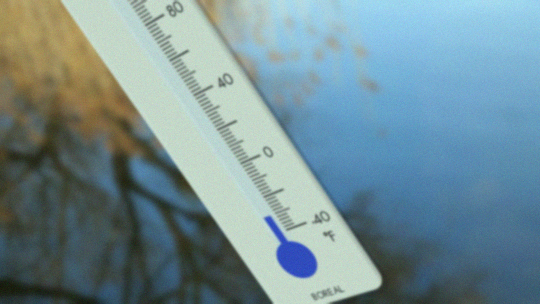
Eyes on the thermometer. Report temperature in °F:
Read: -30 °F
